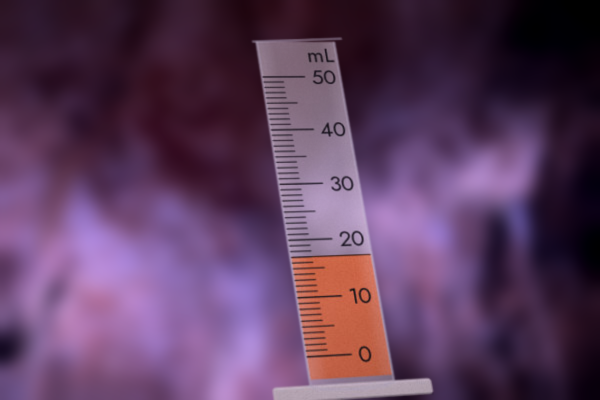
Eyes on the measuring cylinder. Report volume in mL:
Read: 17 mL
